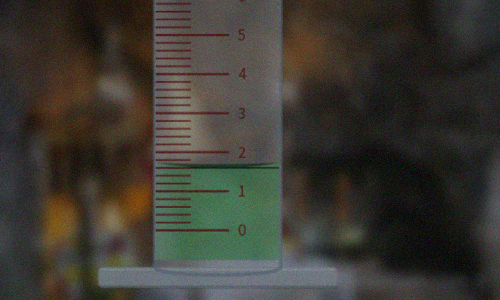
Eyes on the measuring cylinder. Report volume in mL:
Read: 1.6 mL
